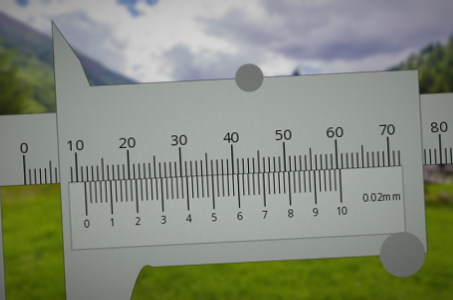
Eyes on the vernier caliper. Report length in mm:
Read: 11.5 mm
